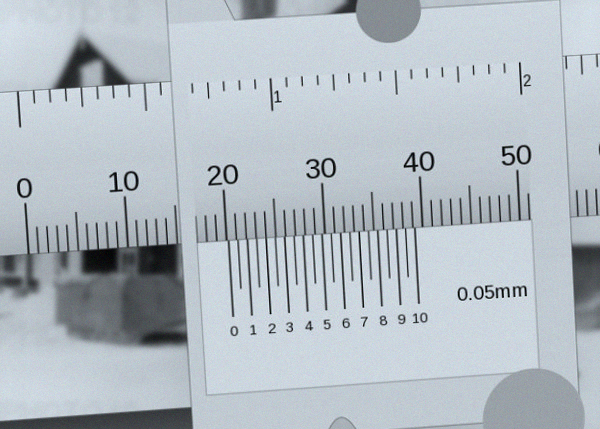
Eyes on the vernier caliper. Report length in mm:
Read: 20.2 mm
